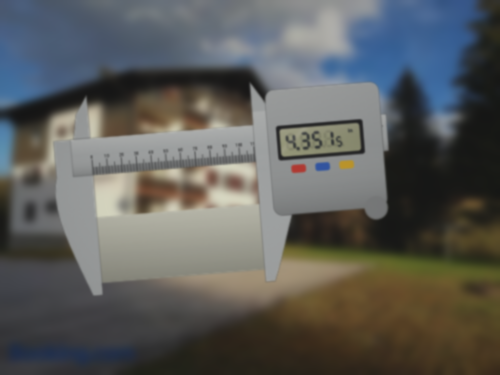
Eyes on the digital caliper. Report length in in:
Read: 4.3515 in
